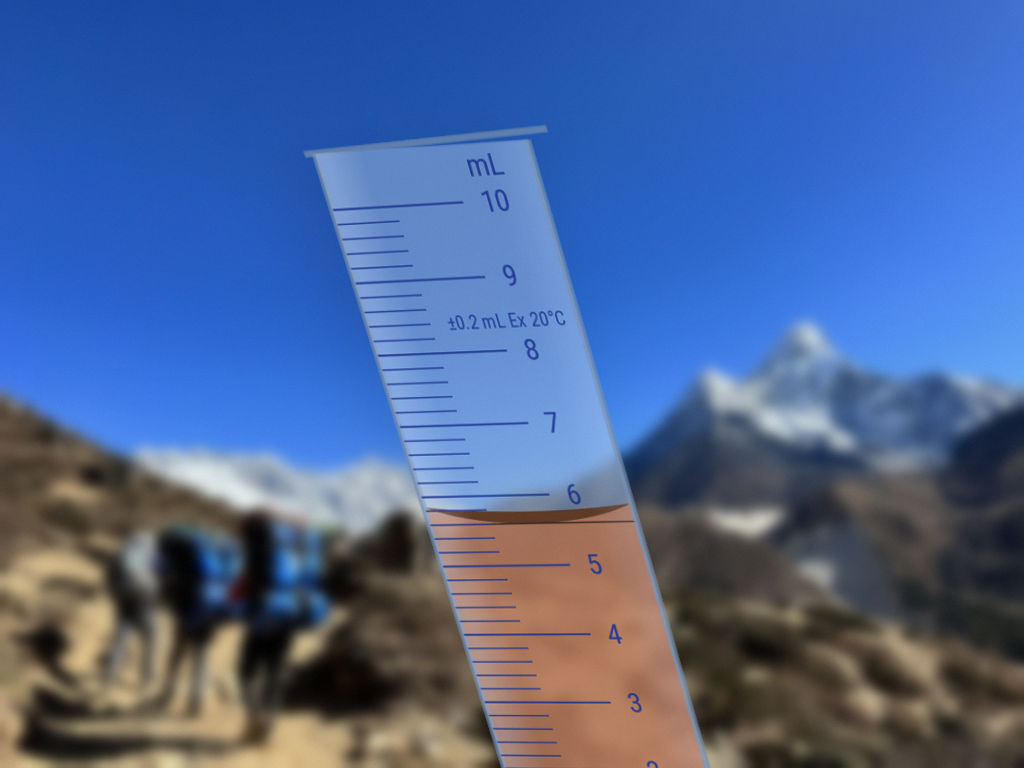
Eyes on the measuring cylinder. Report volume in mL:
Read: 5.6 mL
